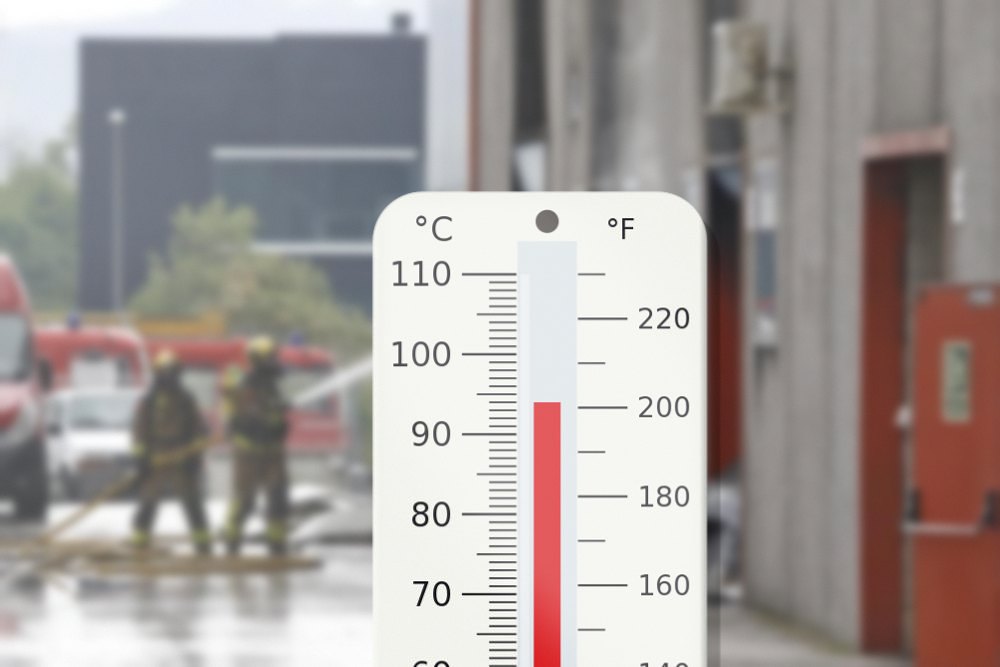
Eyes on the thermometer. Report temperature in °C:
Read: 94 °C
